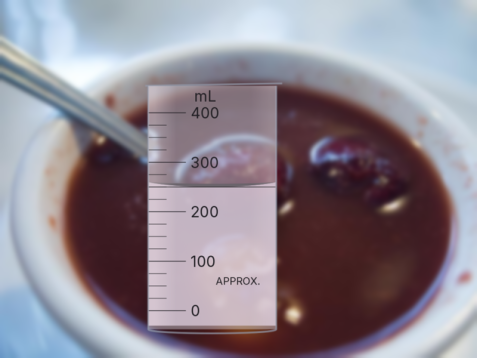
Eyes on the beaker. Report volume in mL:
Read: 250 mL
